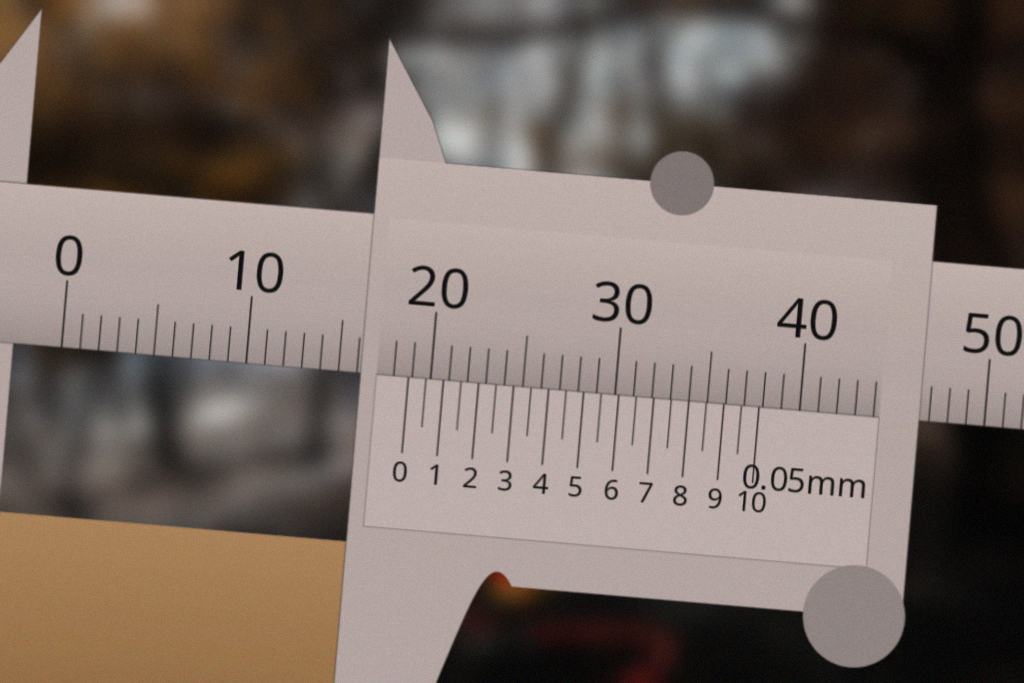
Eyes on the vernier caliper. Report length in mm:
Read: 18.8 mm
